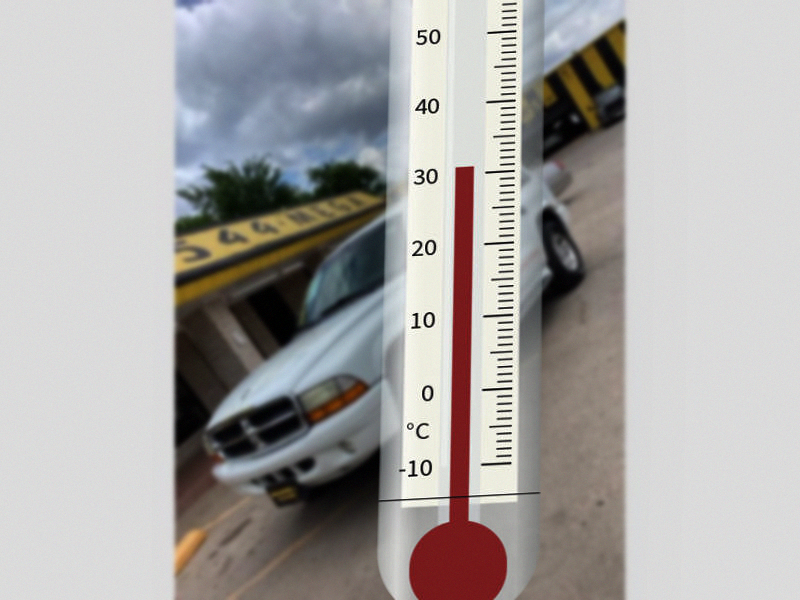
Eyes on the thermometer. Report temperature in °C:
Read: 31 °C
